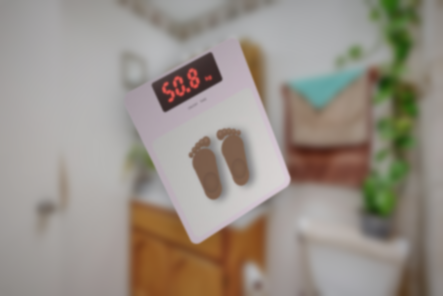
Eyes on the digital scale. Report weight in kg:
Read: 50.8 kg
